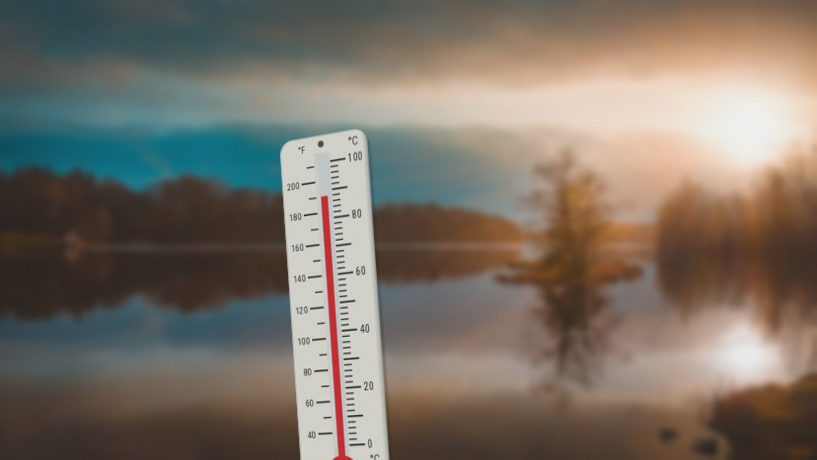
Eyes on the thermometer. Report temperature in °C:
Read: 88 °C
